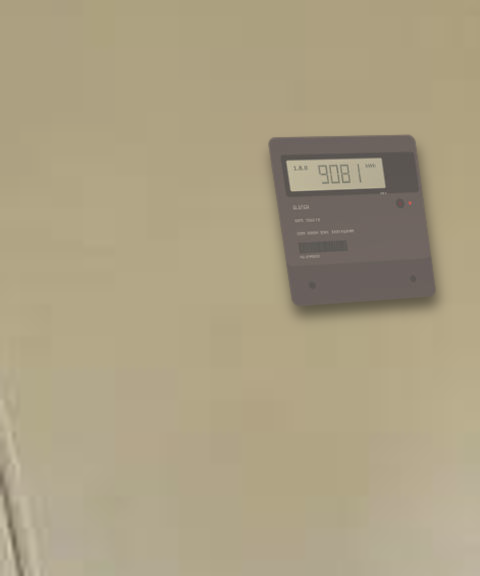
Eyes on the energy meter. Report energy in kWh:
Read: 9081 kWh
